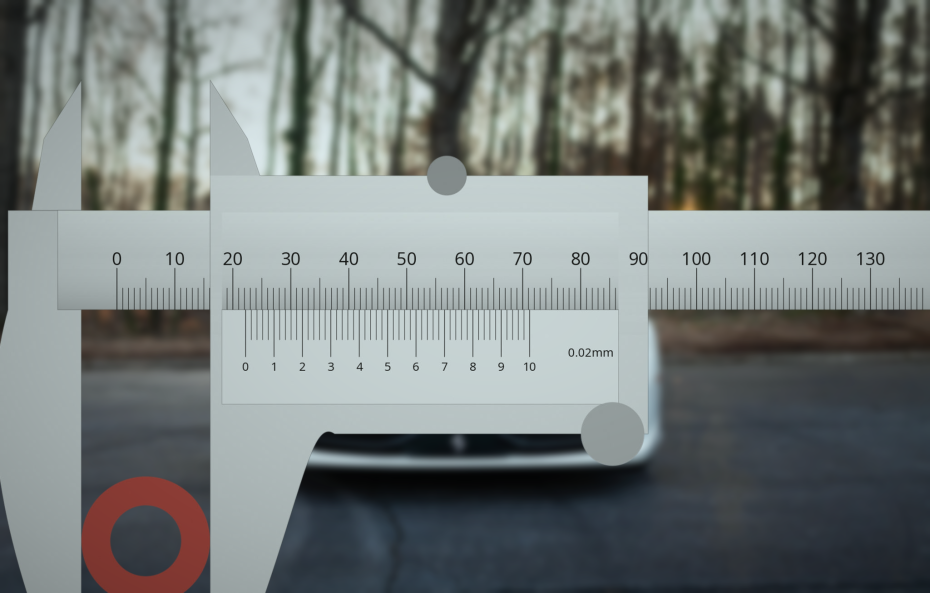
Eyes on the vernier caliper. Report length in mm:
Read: 22.2 mm
